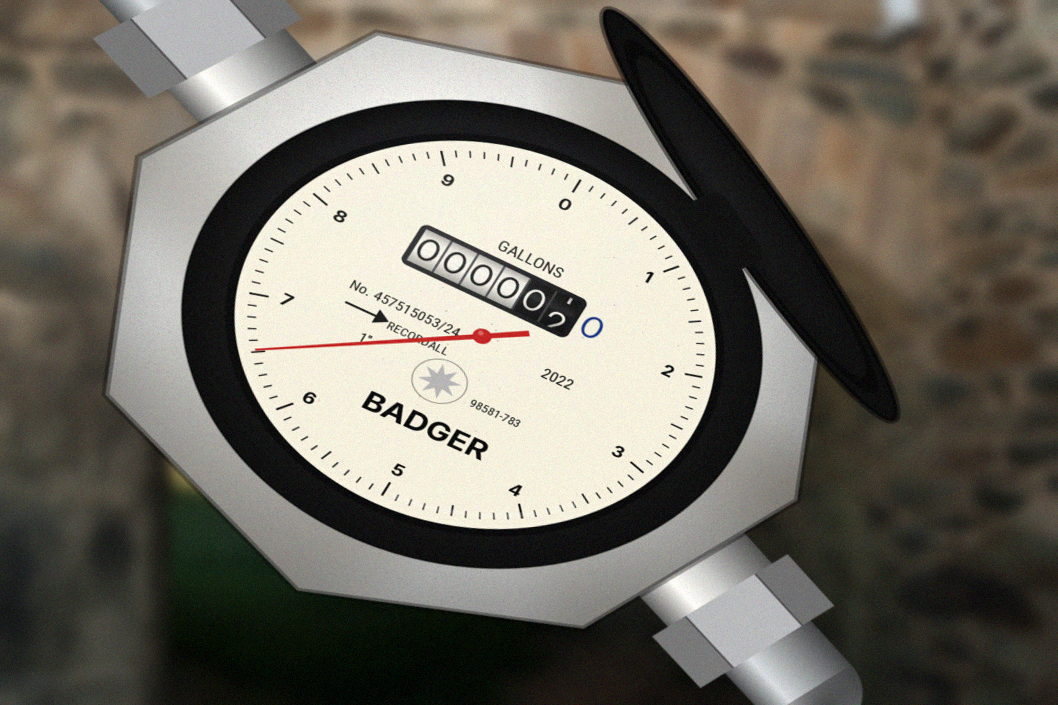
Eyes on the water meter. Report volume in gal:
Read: 16.5 gal
